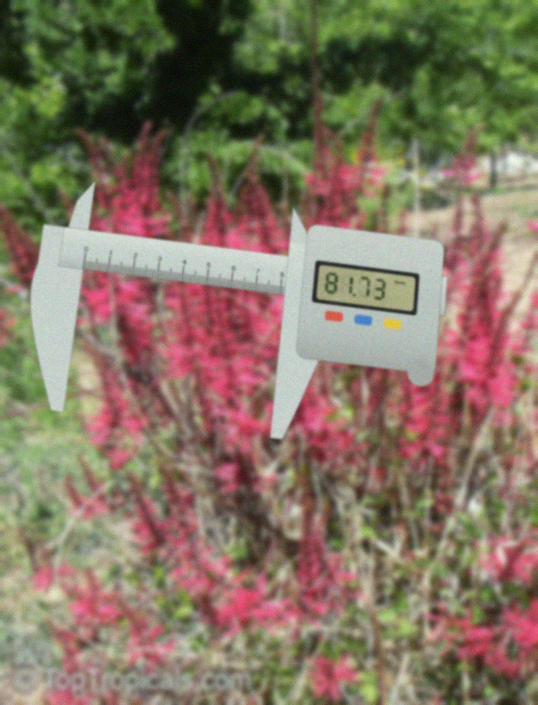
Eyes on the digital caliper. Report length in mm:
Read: 81.73 mm
